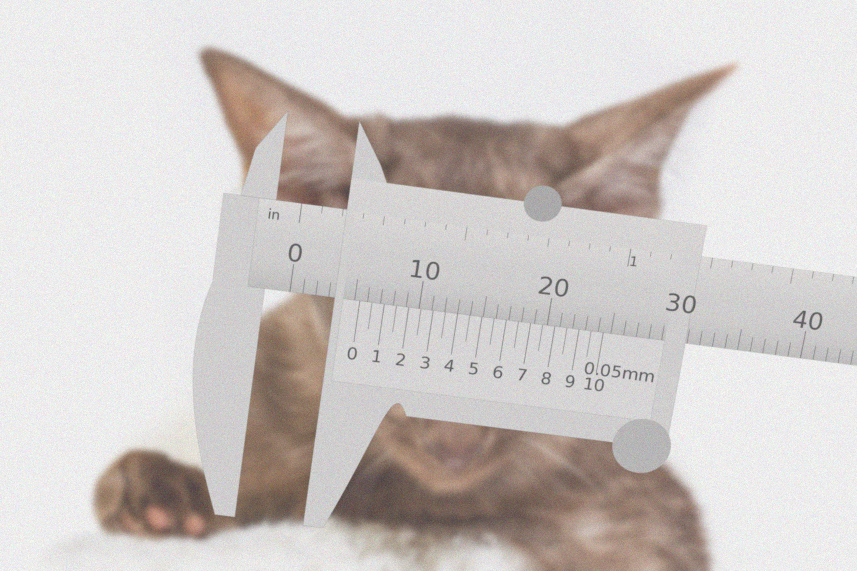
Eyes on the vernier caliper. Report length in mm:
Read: 5.4 mm
